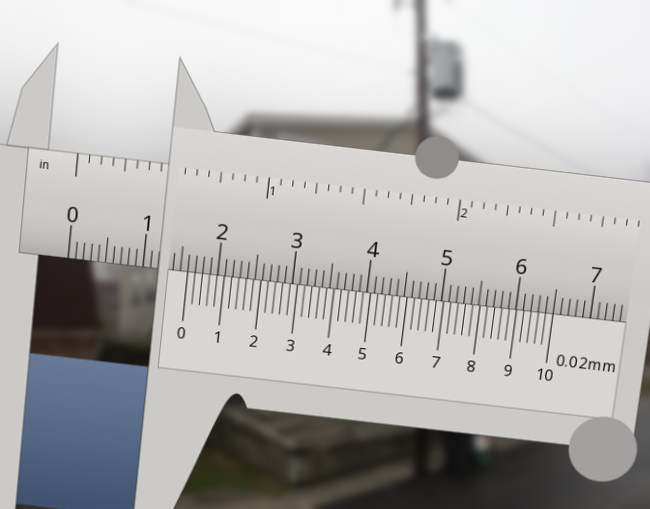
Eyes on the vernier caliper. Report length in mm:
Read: 16.0 mm
